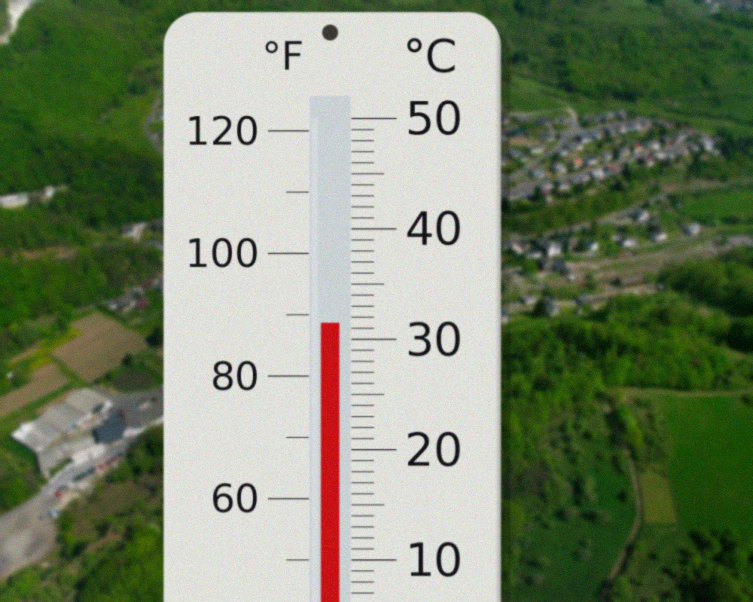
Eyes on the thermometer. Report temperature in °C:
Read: 31.5 °C
